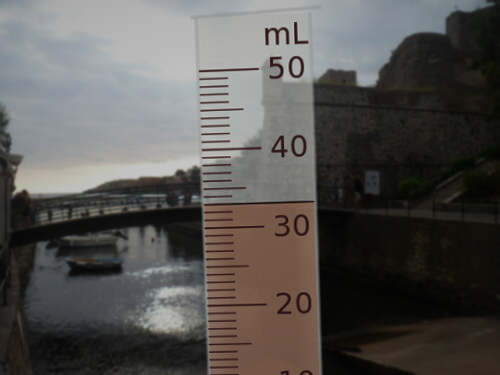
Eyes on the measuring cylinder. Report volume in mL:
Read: 33 mL
